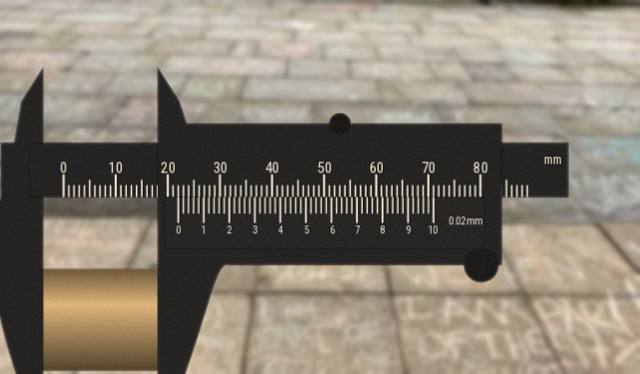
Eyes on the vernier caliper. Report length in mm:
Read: 22.0 mm
